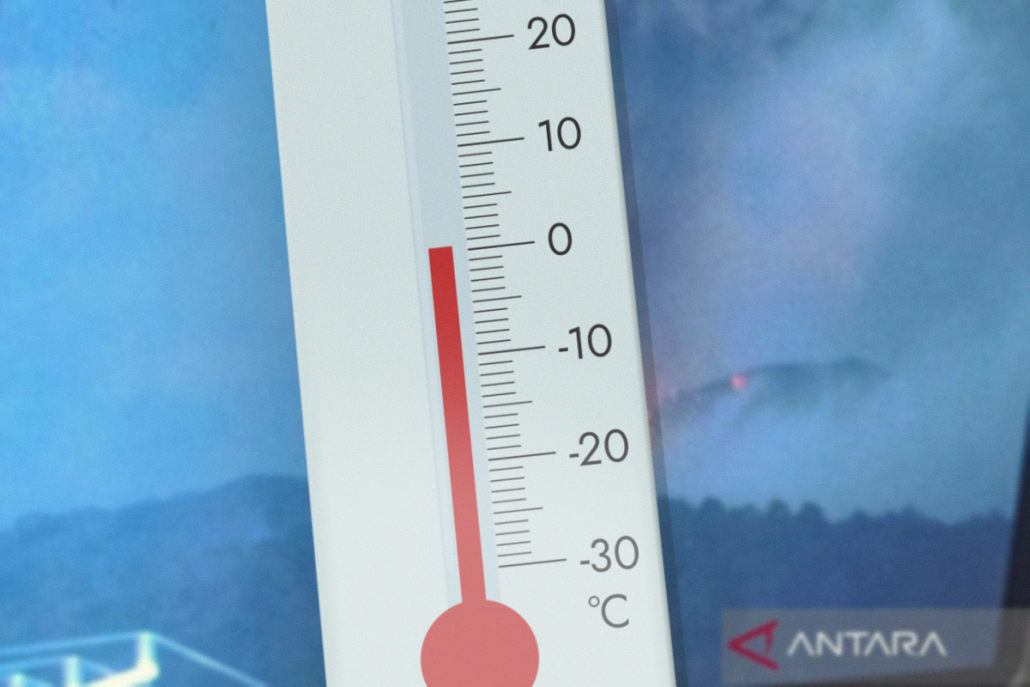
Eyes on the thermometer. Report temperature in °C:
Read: 0.5 °C
